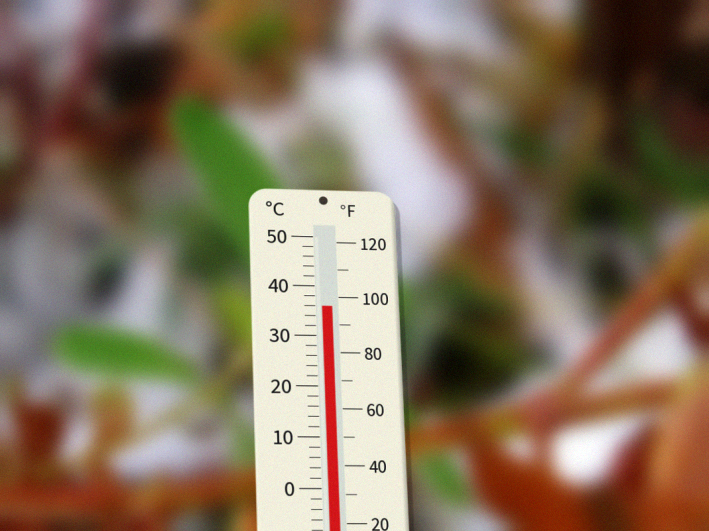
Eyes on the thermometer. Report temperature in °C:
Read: 36 °C
